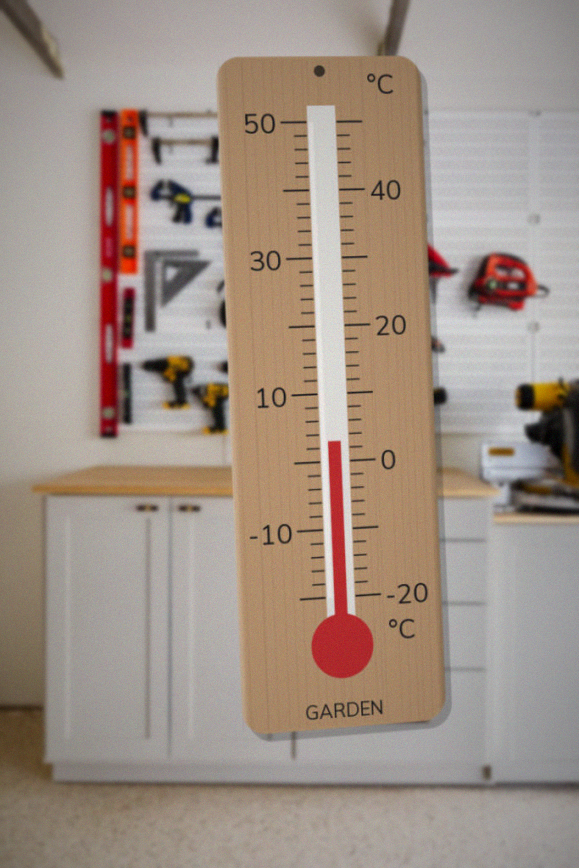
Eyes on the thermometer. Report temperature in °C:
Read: 3 °C
